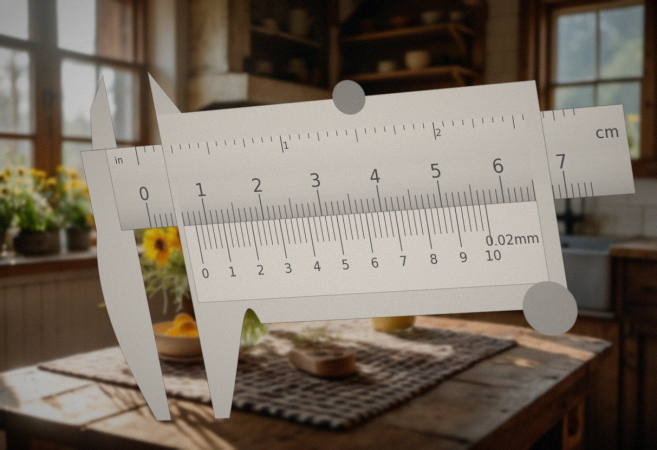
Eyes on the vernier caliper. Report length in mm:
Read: 8.0 mm
